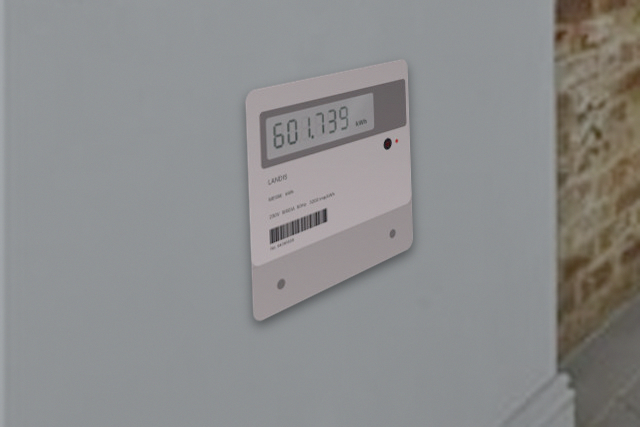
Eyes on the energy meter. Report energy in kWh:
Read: 601.739 kWh
